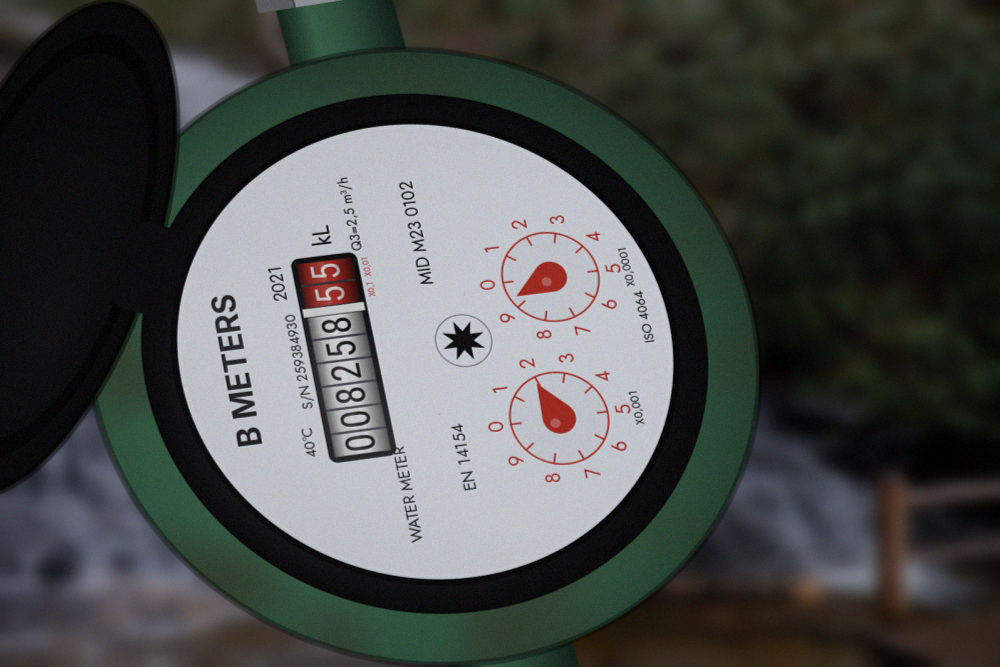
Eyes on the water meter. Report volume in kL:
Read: 8258.5519 kL
